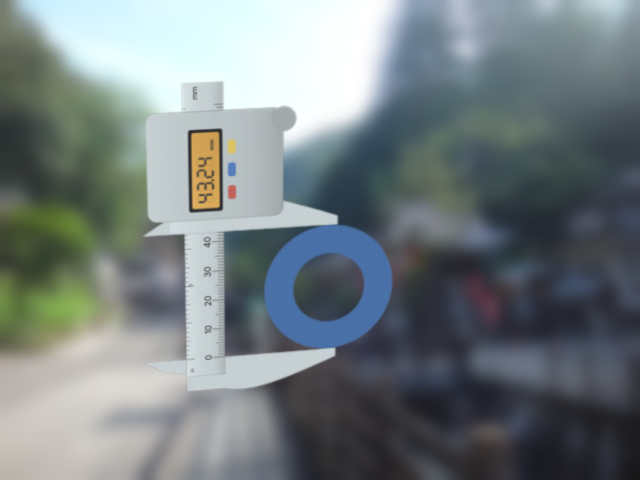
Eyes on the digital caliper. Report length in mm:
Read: 43.24 mm
